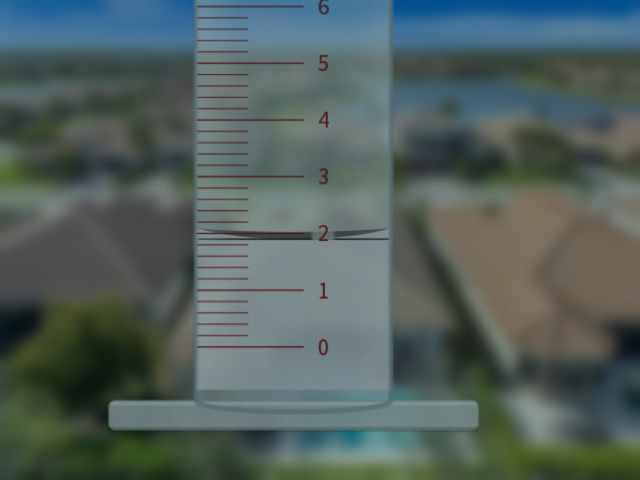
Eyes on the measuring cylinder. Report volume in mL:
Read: 1.9 mL
